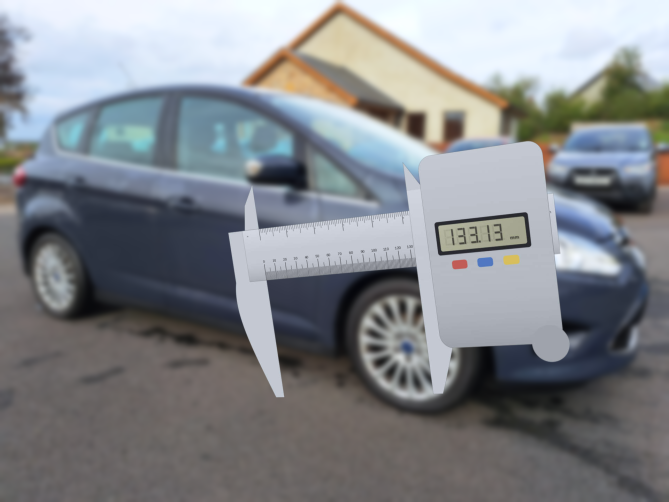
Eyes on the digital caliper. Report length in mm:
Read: 133.13 mm
